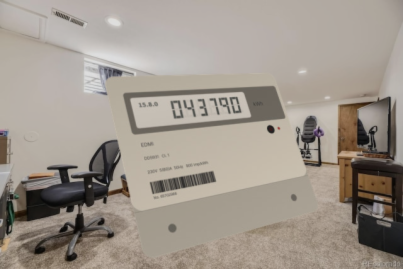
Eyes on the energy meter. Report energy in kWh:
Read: 43790 kWh
